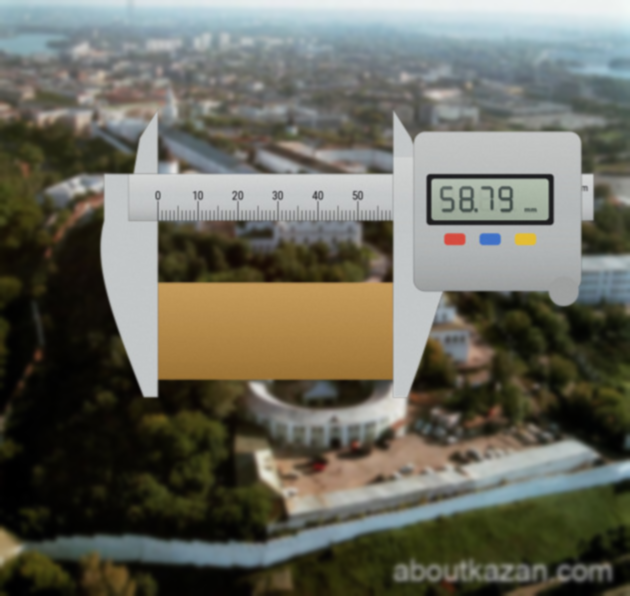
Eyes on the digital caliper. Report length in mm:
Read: 58.79 mm
